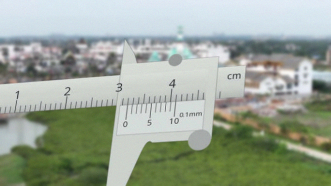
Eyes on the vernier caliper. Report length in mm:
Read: 32.0 mm
